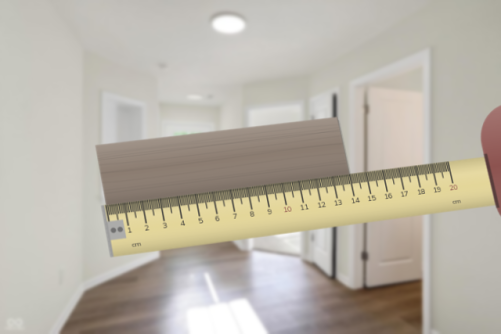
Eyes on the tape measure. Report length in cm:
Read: 14 cm
